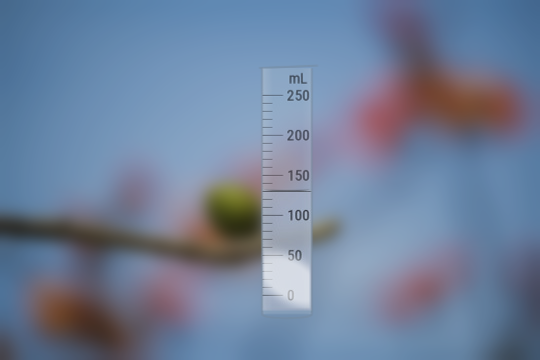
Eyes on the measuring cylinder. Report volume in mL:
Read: 130 mL
